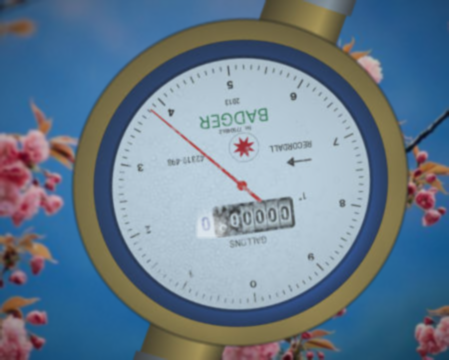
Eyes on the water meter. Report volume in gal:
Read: 33.8 gal
